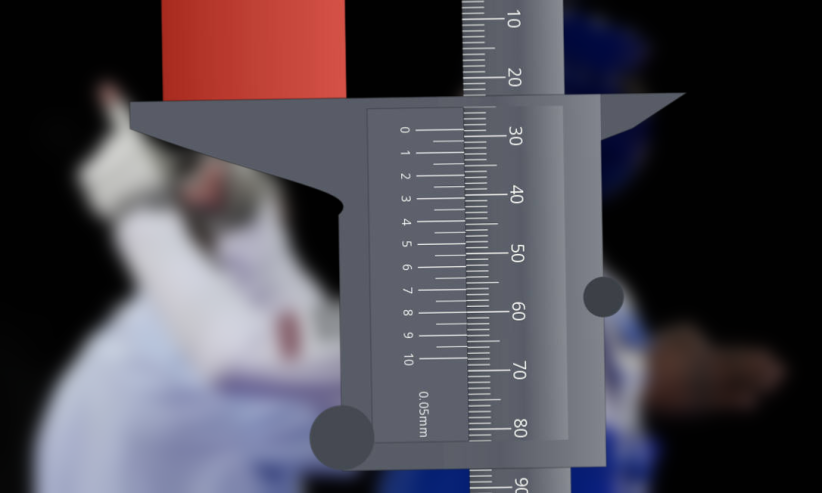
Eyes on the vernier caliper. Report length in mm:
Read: 28.8 mm
